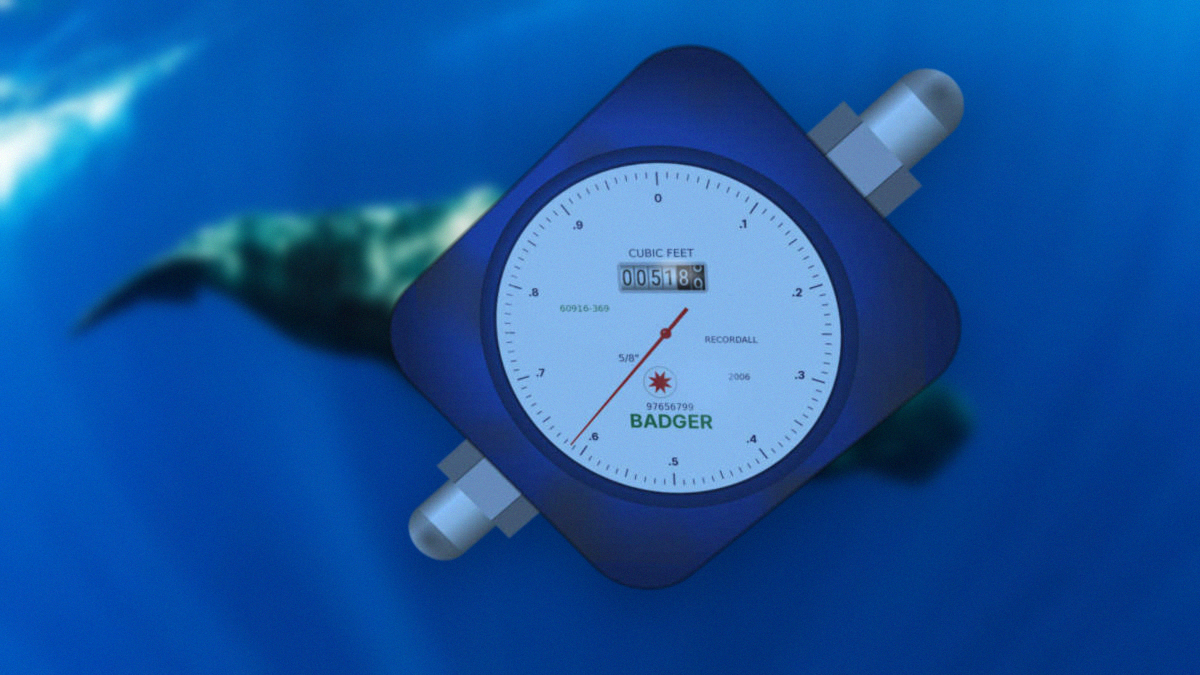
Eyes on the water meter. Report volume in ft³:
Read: 5188.61 ft³
